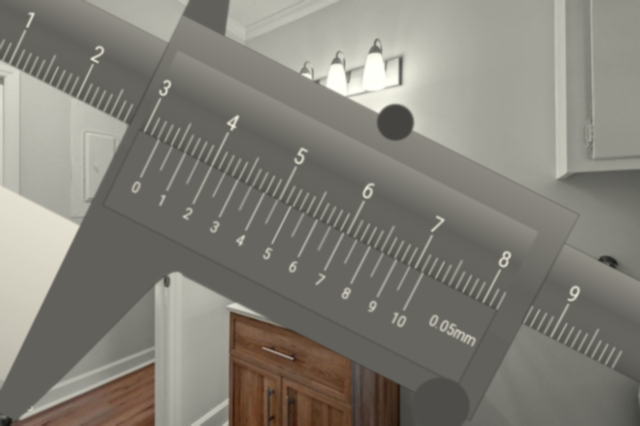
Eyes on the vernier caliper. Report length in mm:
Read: 32.2 mm
